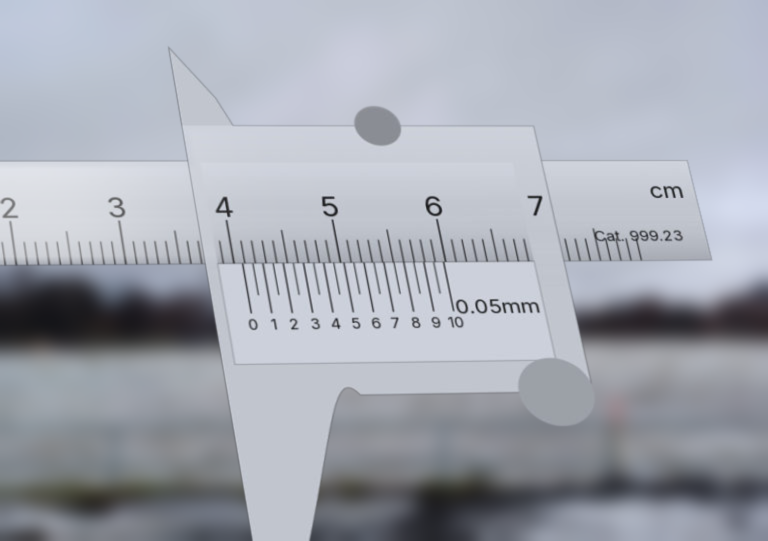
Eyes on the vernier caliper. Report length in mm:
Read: 40.8 mm
